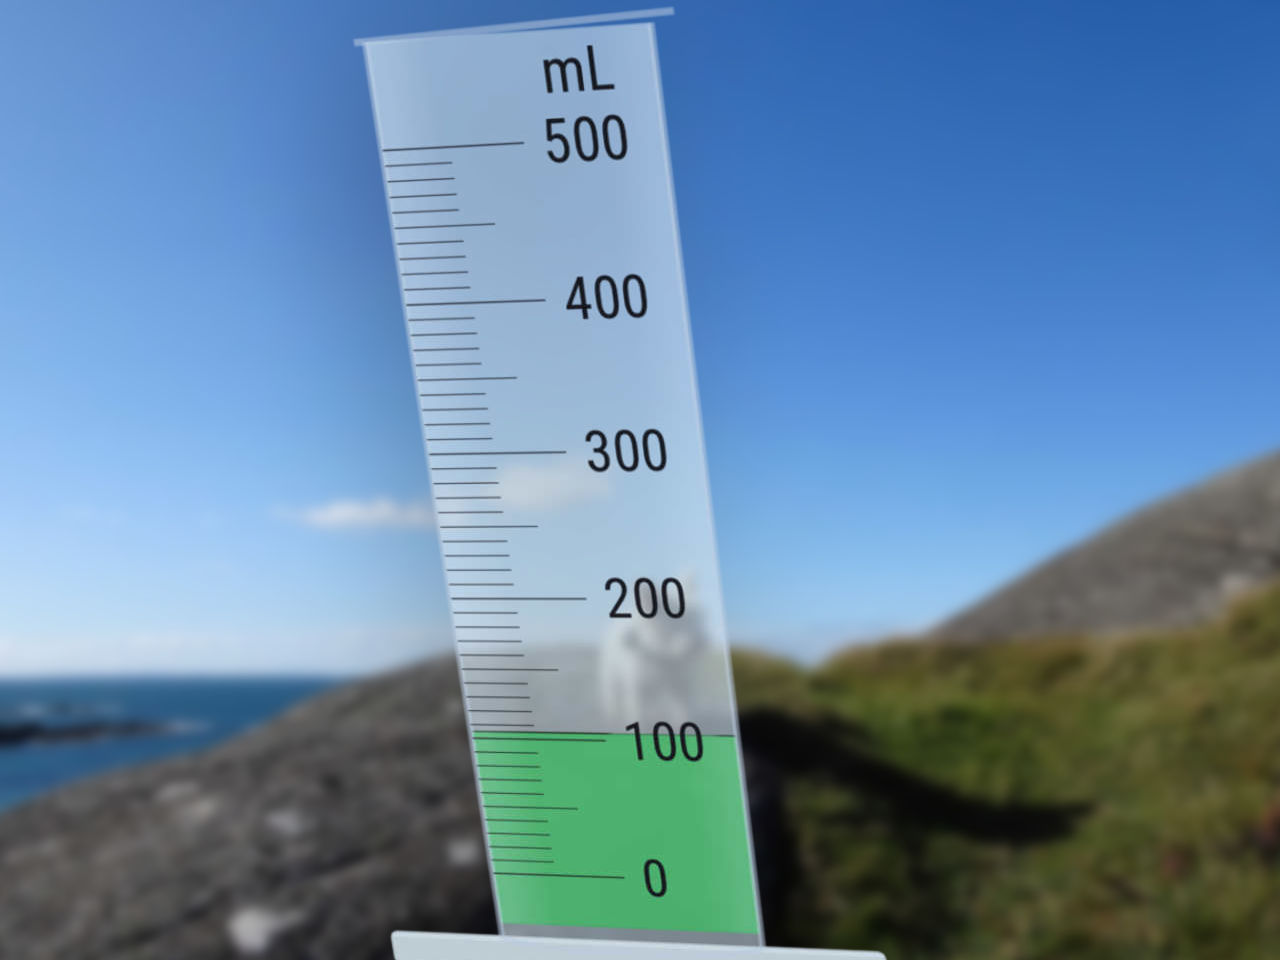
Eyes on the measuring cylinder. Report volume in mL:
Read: 105 mL
